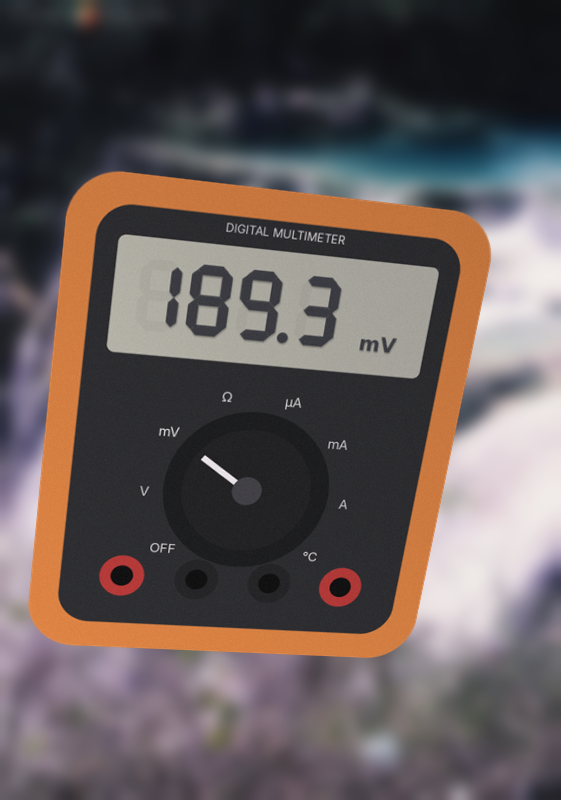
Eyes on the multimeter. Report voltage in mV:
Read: 189.3 mV
